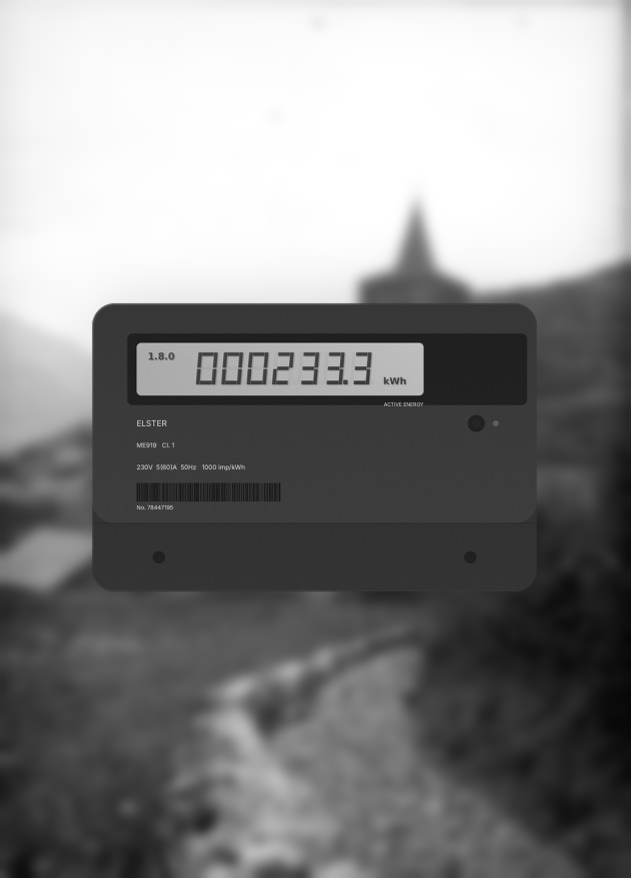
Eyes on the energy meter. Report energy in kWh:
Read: 233.3 kWh
